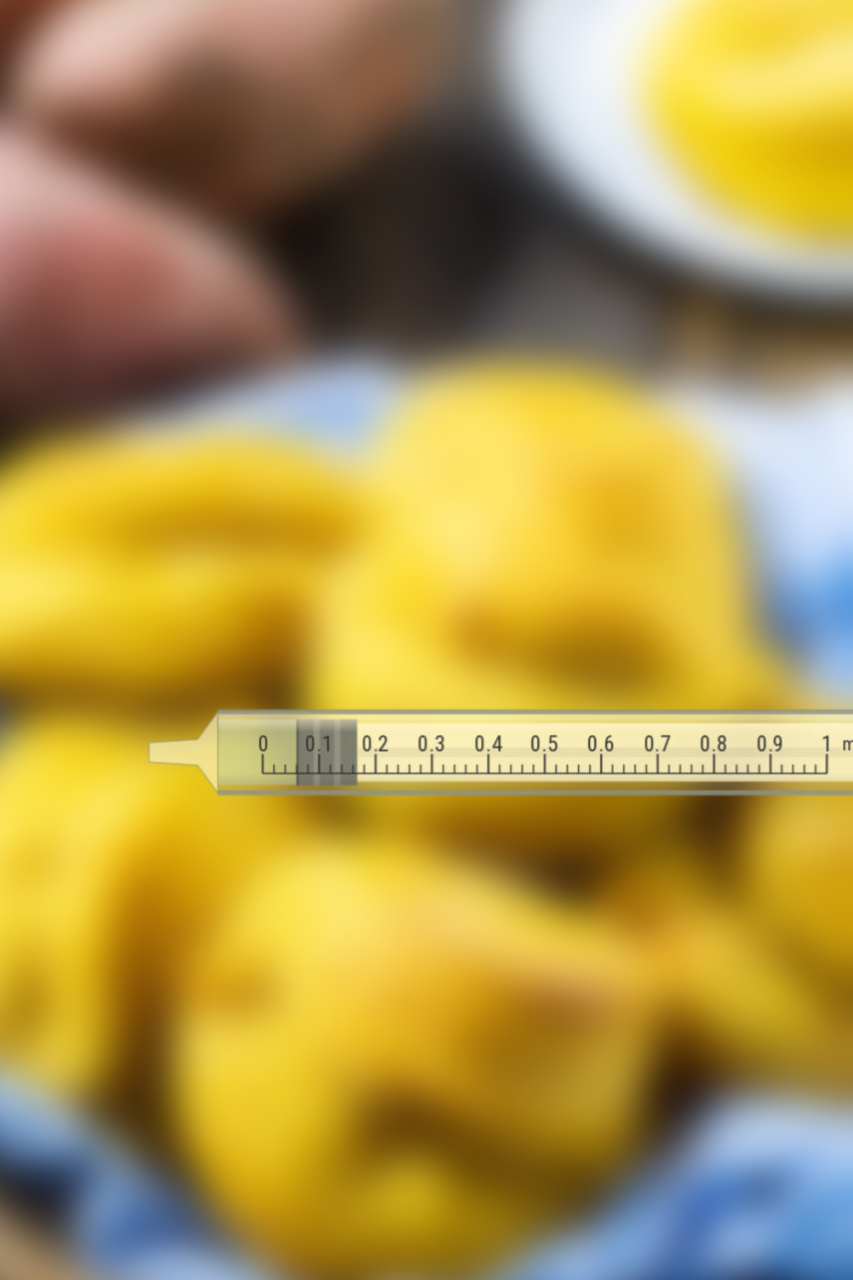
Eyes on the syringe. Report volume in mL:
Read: 0.06 mL
